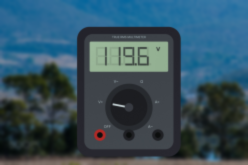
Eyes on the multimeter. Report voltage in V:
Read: 119.6 V
